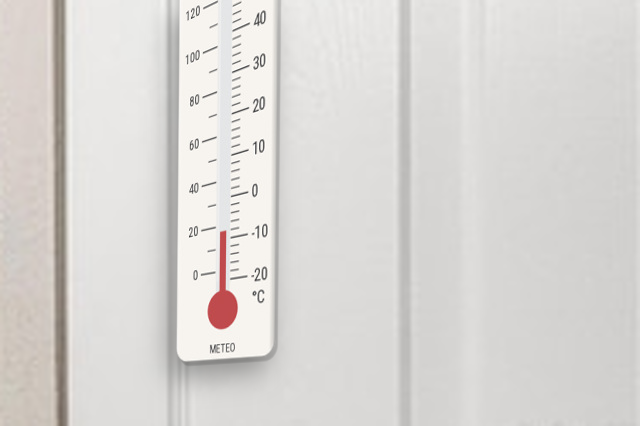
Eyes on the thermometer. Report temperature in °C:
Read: -8 °C
